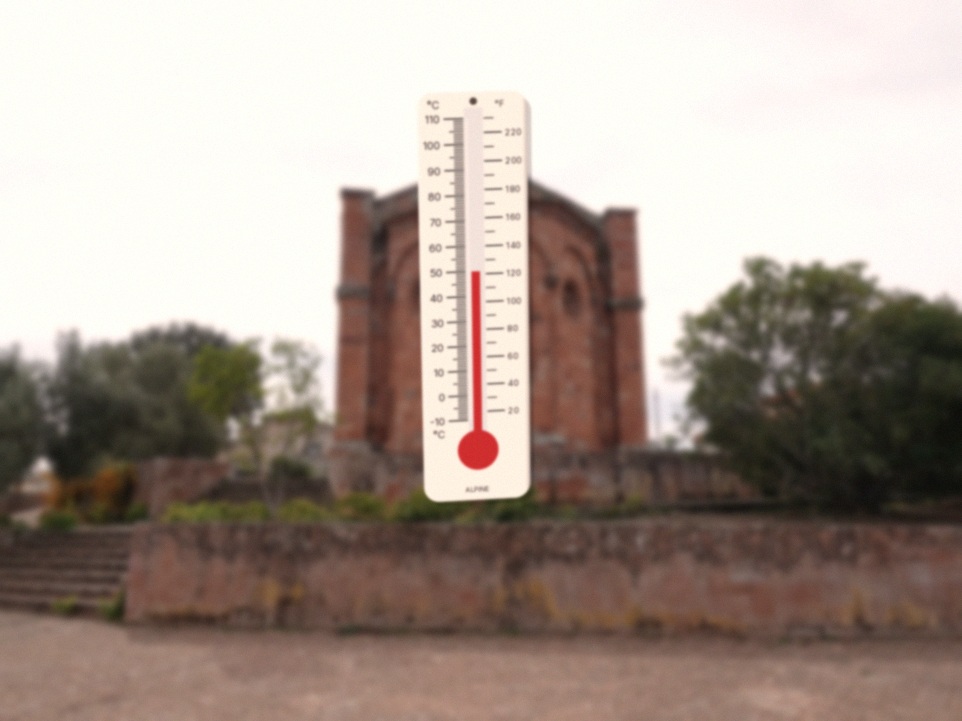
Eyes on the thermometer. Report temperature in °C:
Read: 50 °C
